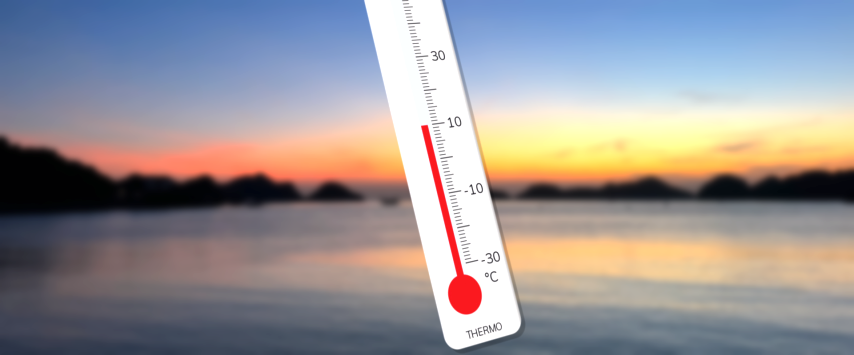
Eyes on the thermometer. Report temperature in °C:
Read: 10 °C
